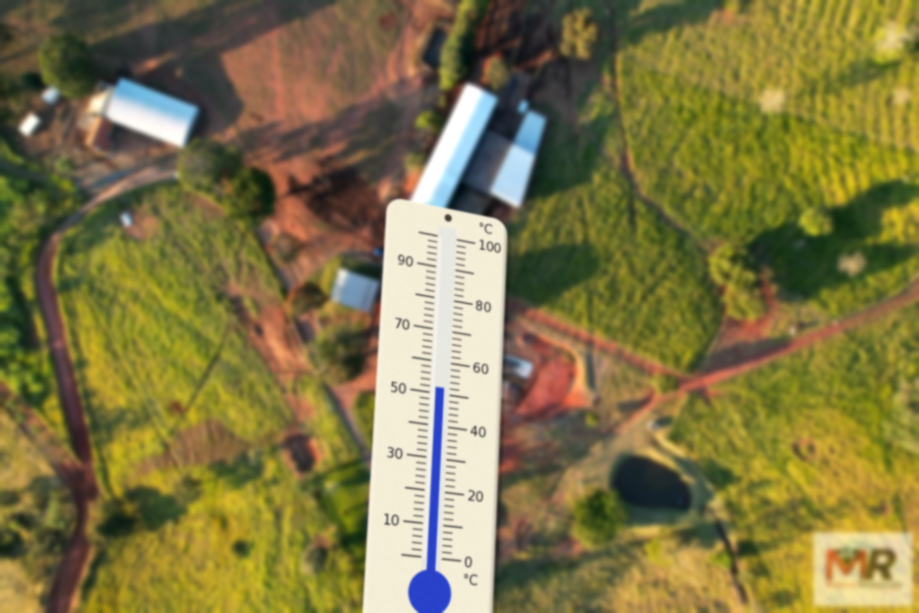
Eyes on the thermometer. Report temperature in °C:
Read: 52 °C
